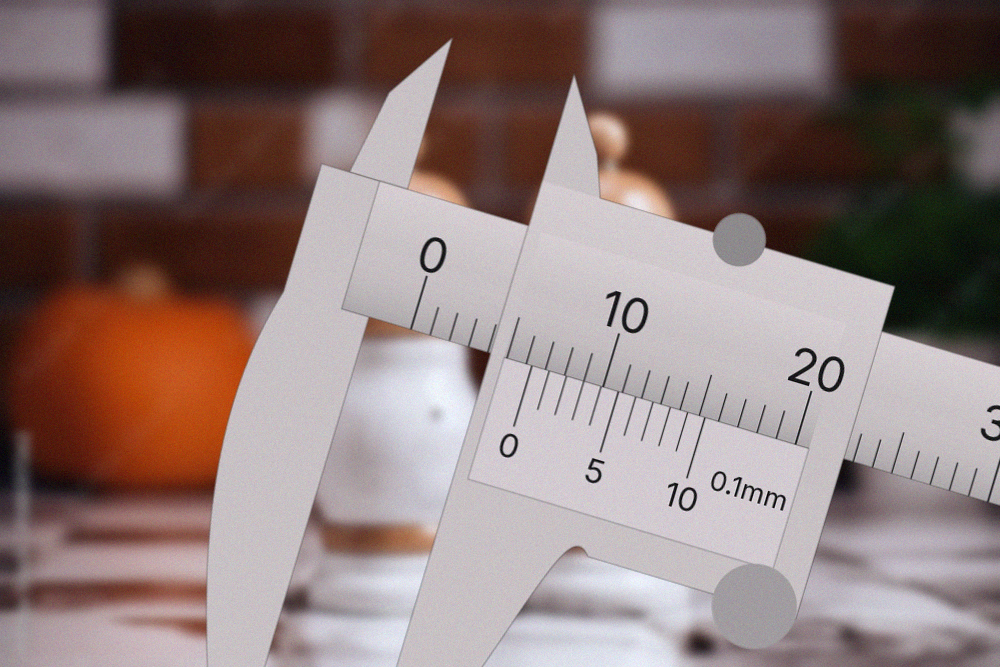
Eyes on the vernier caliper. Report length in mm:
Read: 6.3 mm
